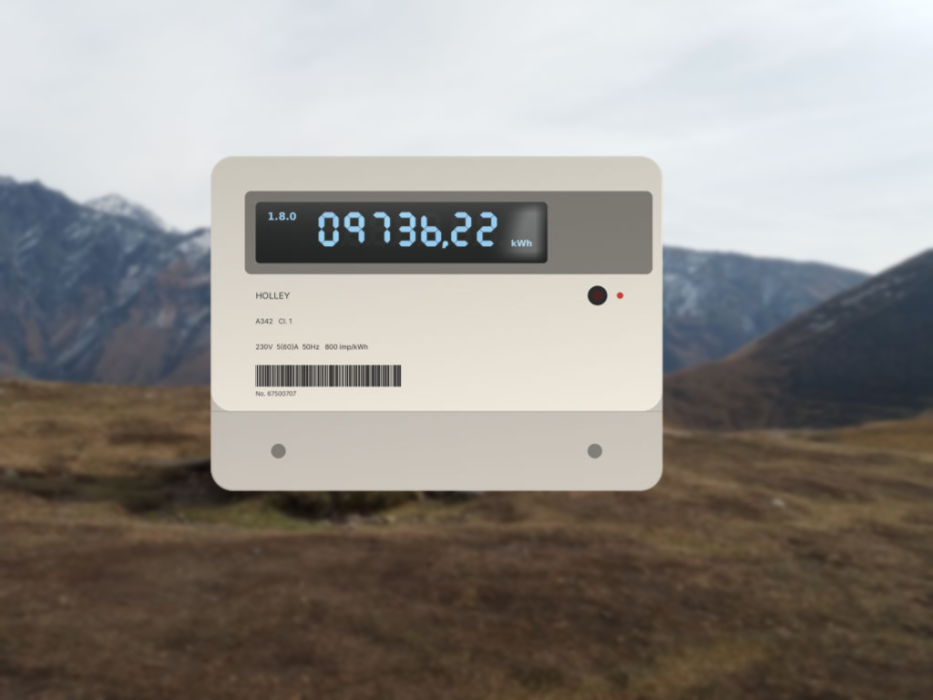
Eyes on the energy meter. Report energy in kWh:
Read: 9736.22 kWh
